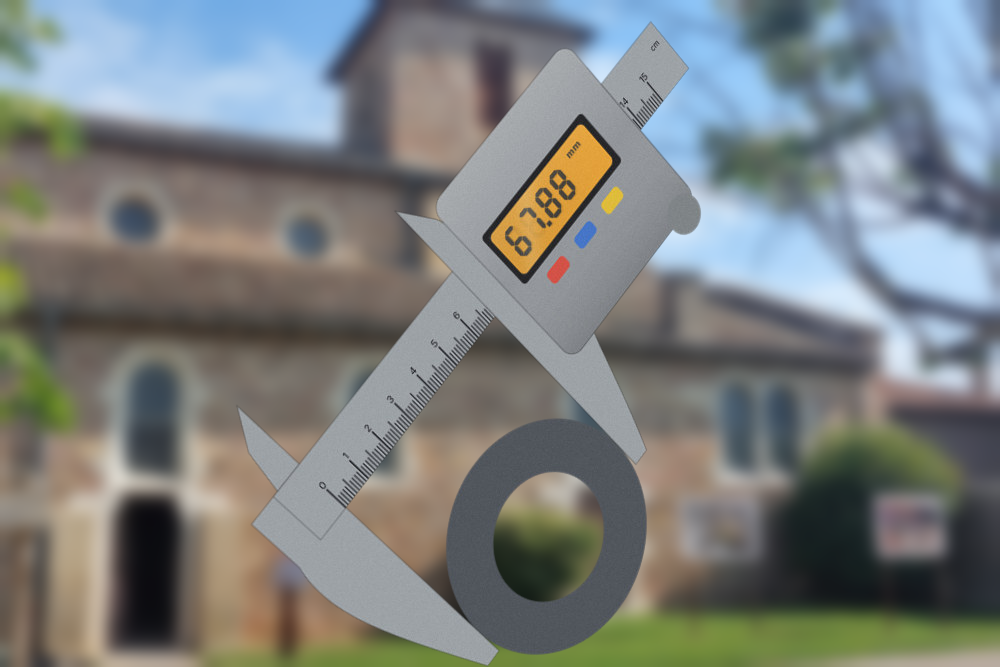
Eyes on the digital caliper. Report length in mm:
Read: 67.88 mm
